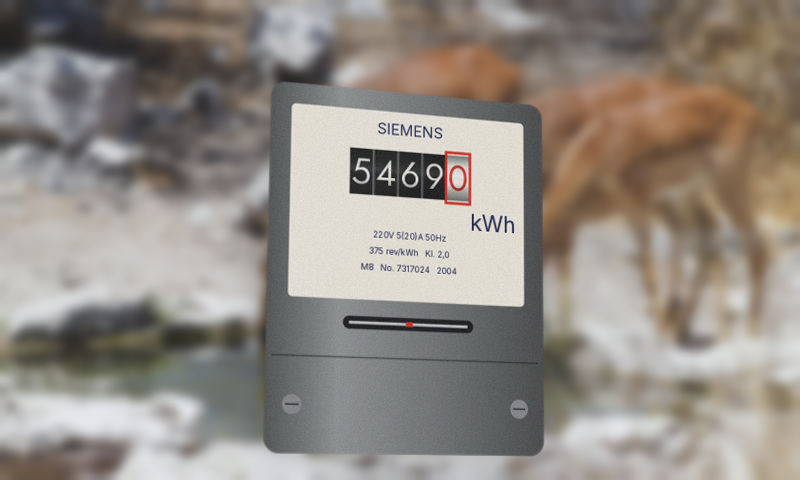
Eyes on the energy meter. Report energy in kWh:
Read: 5469.0 kWh
